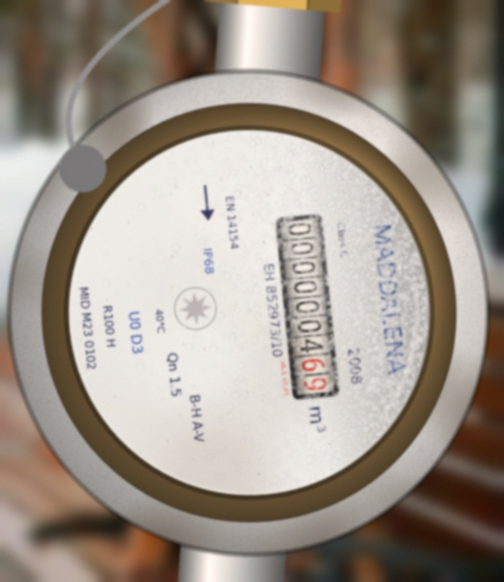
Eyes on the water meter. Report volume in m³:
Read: 4.69 m³
